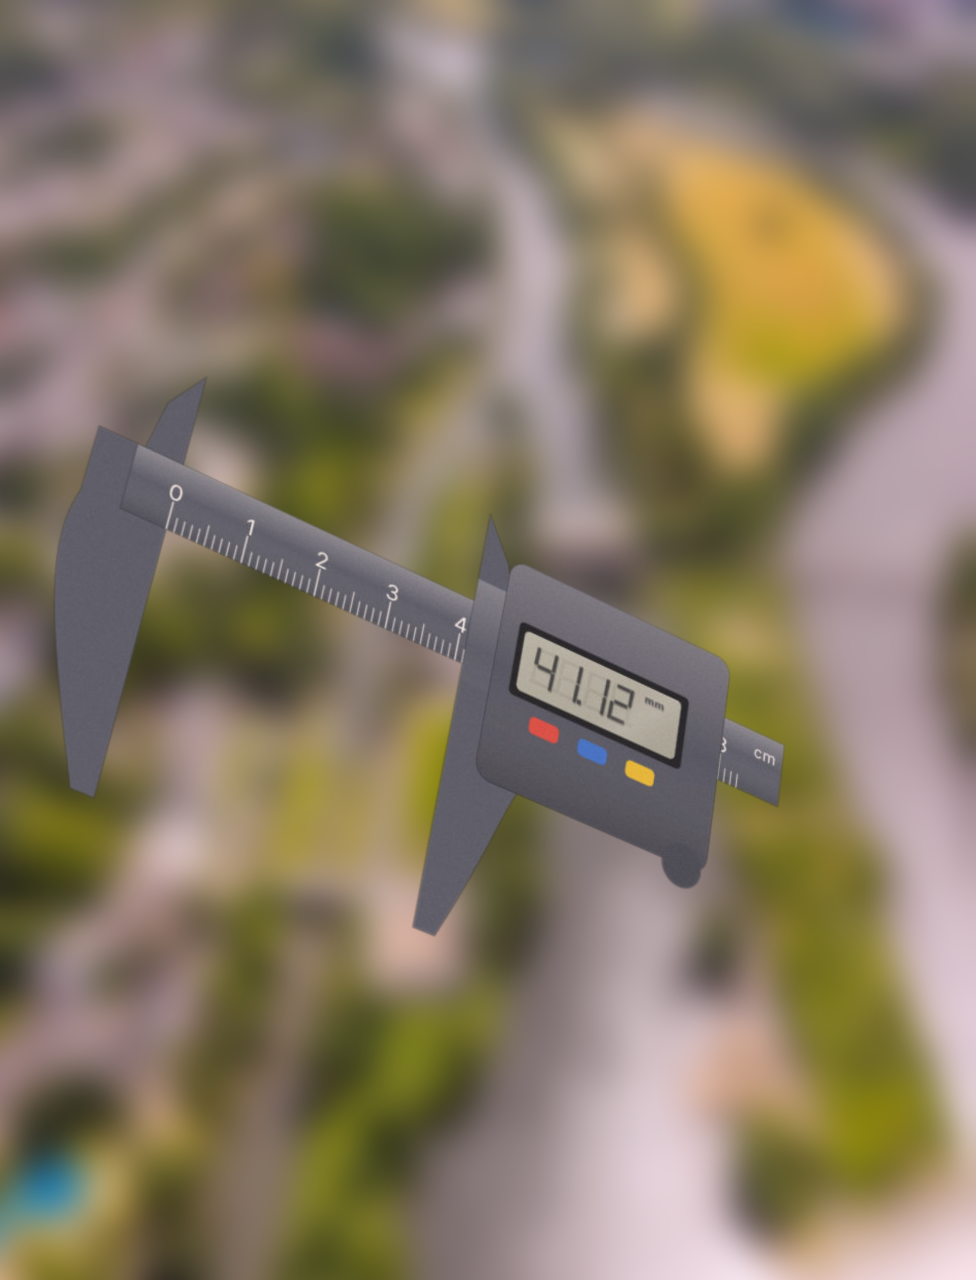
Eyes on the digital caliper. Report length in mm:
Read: 41.12 mm
